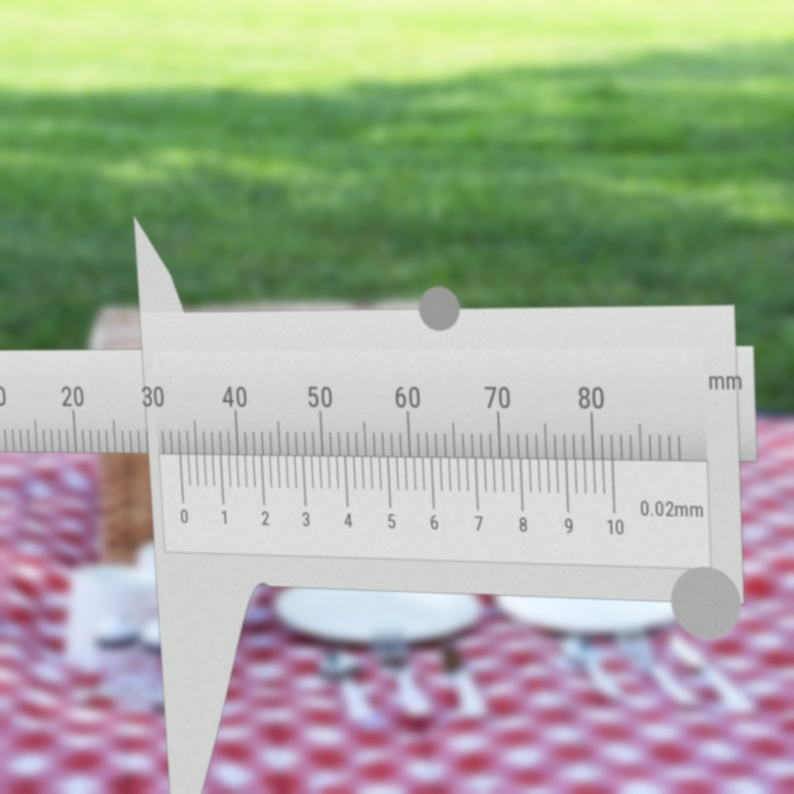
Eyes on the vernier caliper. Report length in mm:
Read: 33.0 mm
